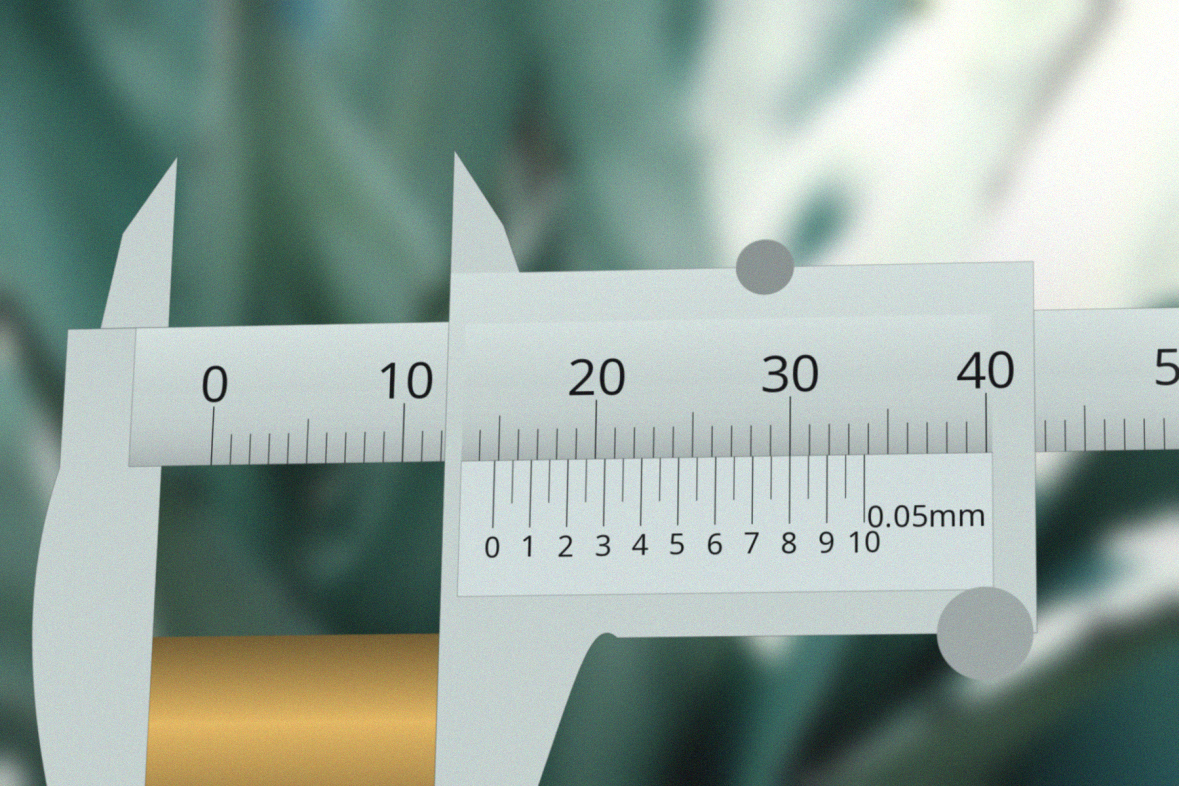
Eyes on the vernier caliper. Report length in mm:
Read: 14.8 mm
